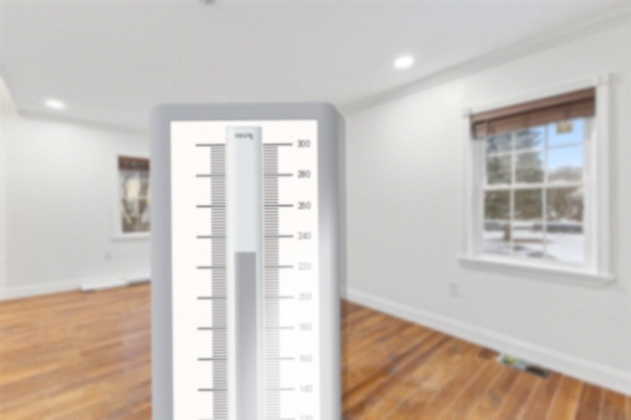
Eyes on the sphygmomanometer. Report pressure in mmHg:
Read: 230 mmHg
